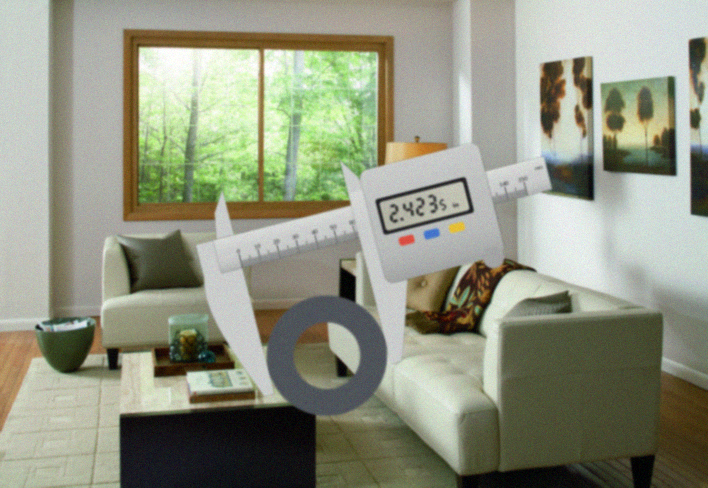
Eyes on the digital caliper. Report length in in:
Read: 2.4235 in
